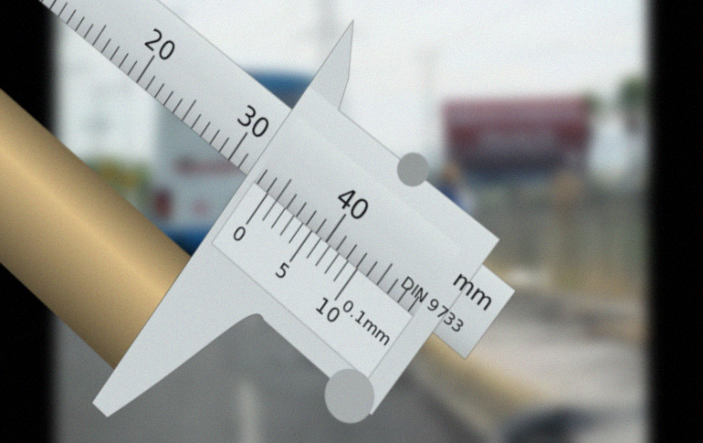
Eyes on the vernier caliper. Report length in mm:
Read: 34.1 mm
